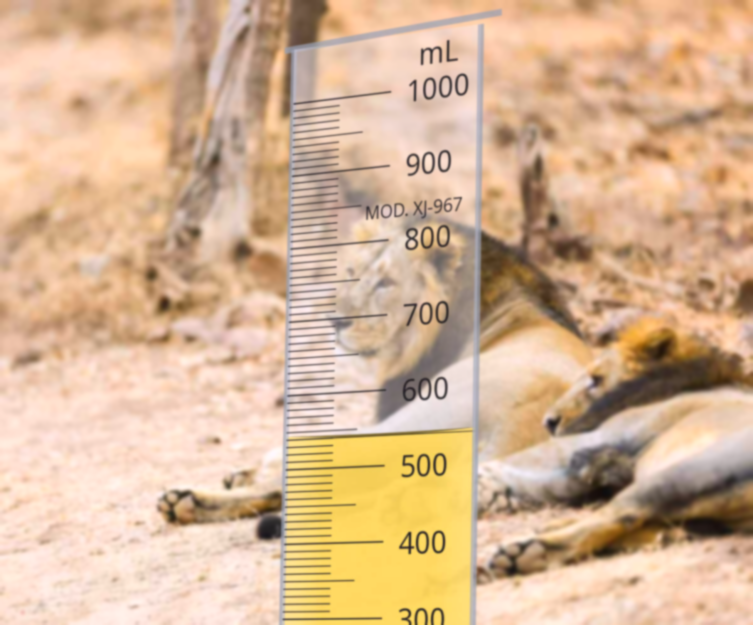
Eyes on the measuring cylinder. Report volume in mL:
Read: 540 mL
